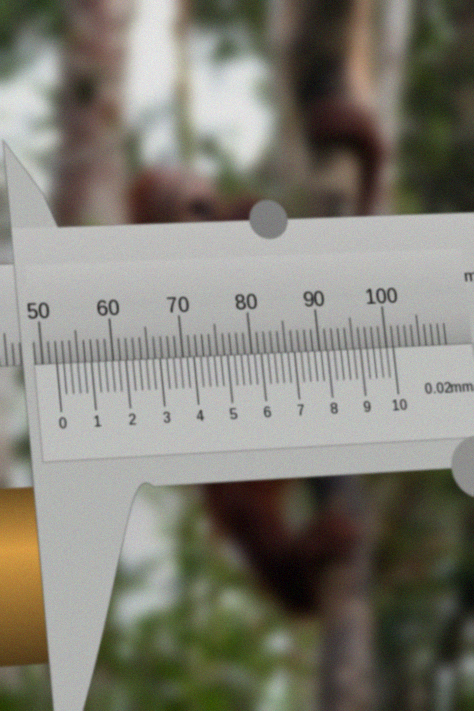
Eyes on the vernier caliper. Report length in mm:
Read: 52.0 mm
